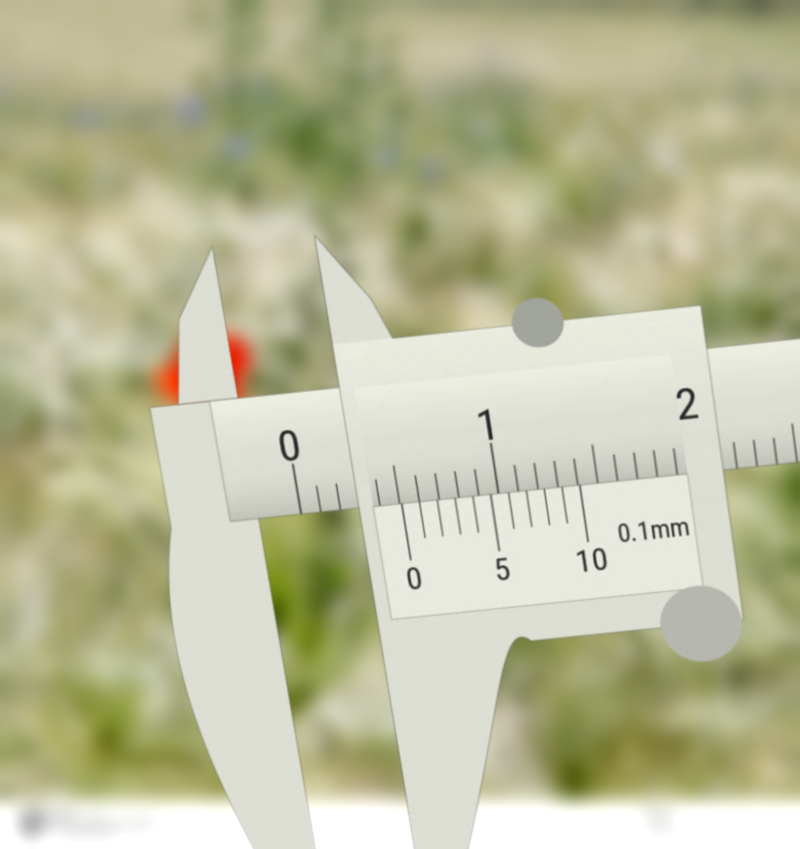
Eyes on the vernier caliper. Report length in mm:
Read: 5.1 mm
